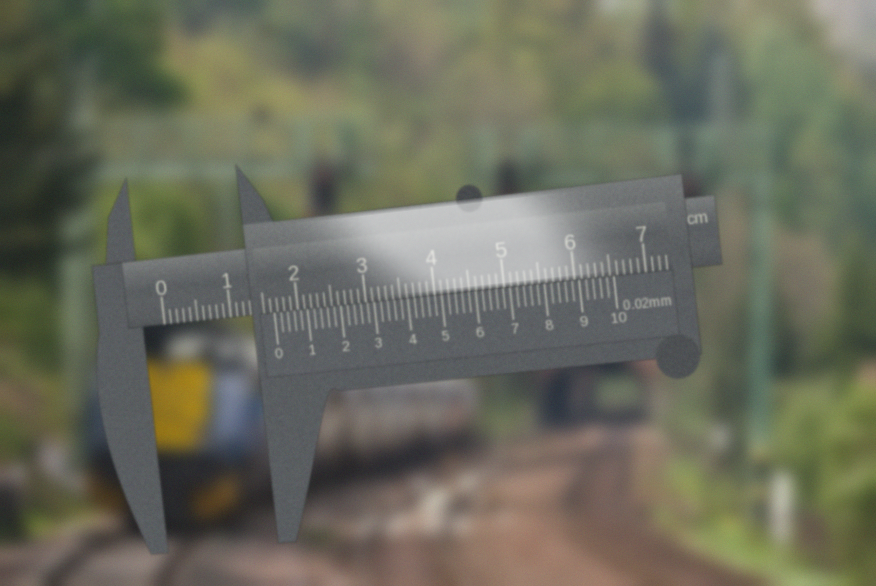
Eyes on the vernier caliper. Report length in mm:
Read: 16.5 mm
